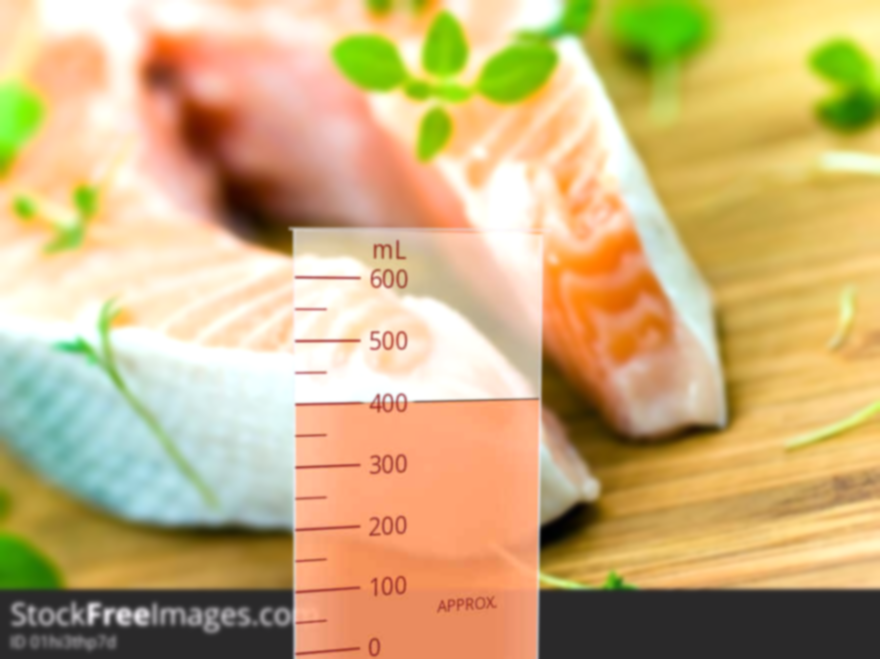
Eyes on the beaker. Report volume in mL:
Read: 400 mL
